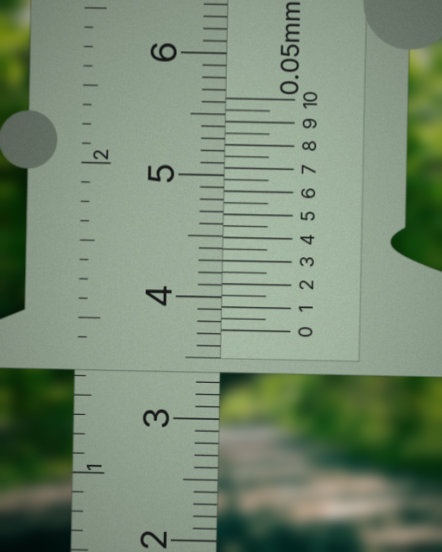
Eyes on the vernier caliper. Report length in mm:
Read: 37.3 mm
